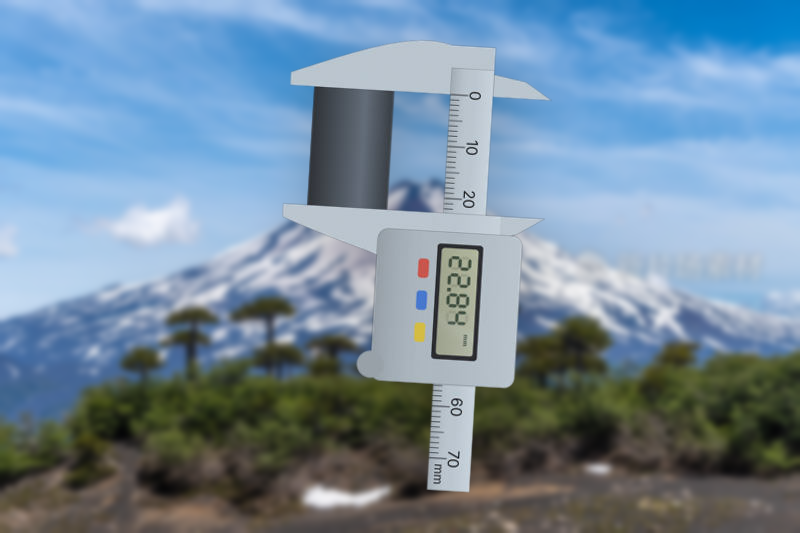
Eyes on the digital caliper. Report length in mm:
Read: 22.84 mm
